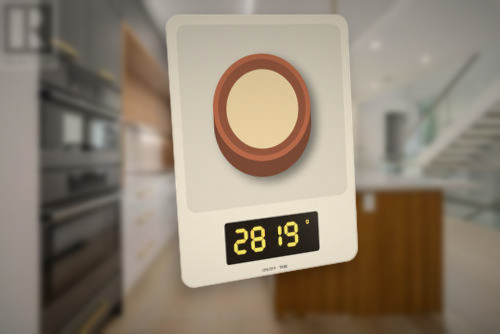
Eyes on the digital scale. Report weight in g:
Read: 2819 g
